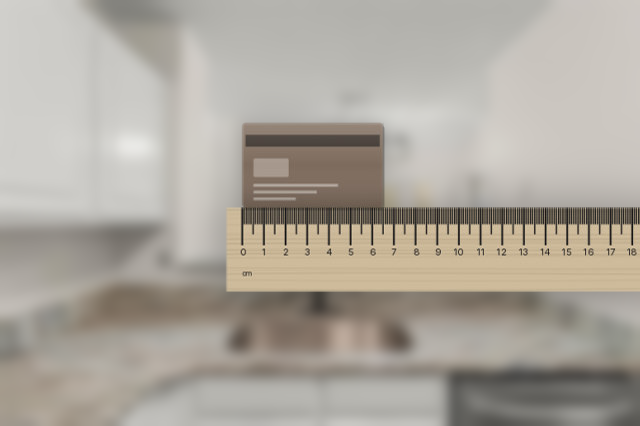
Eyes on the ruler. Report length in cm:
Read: 6.5 cm
